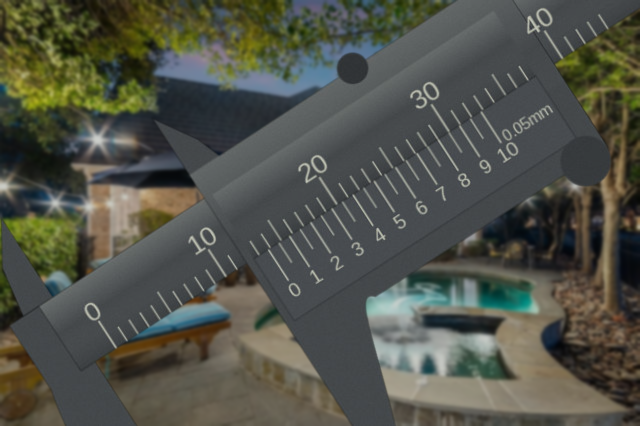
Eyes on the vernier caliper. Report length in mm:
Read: 13.8 mm
